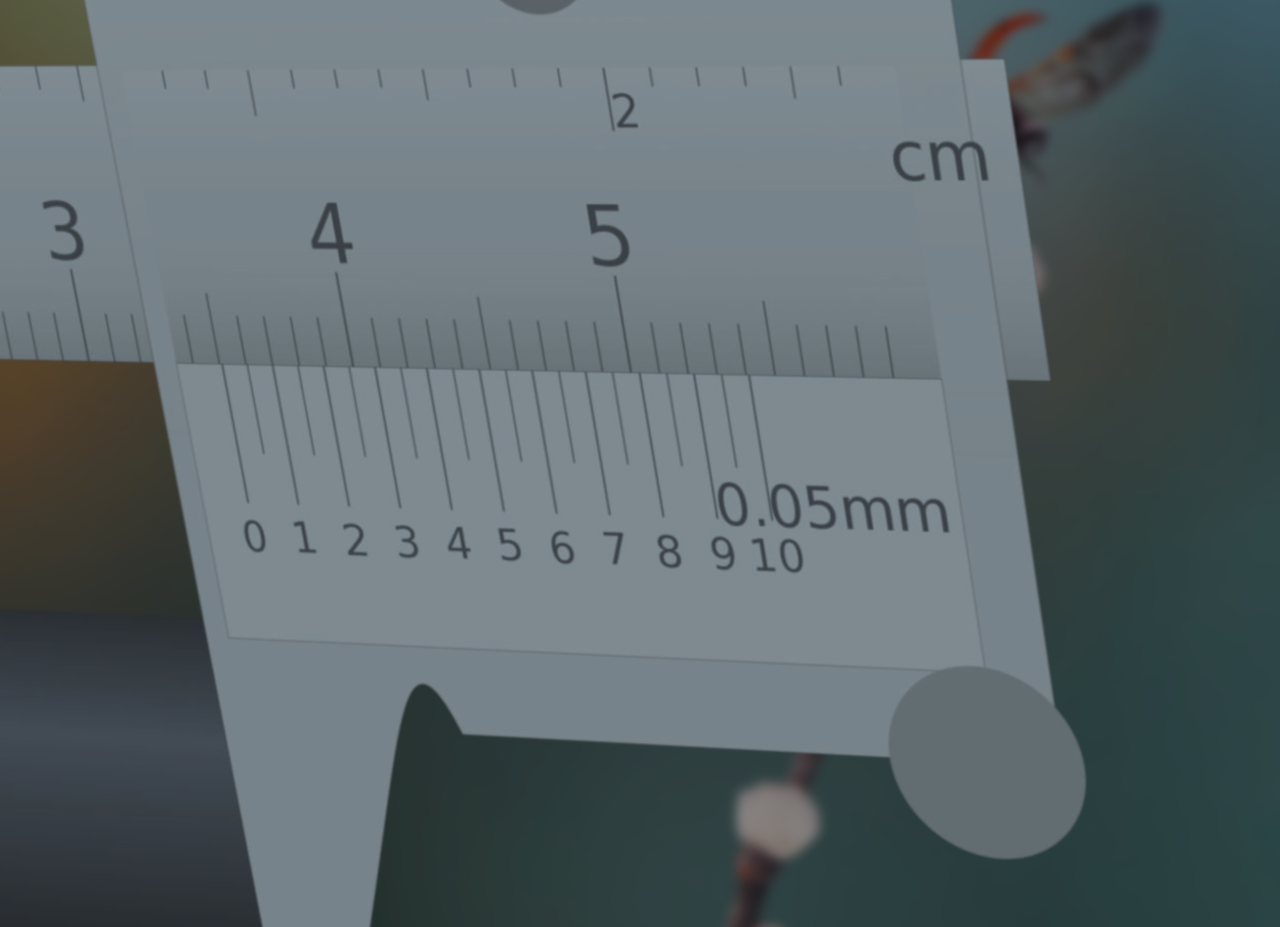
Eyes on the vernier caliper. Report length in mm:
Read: 35.1 mm
